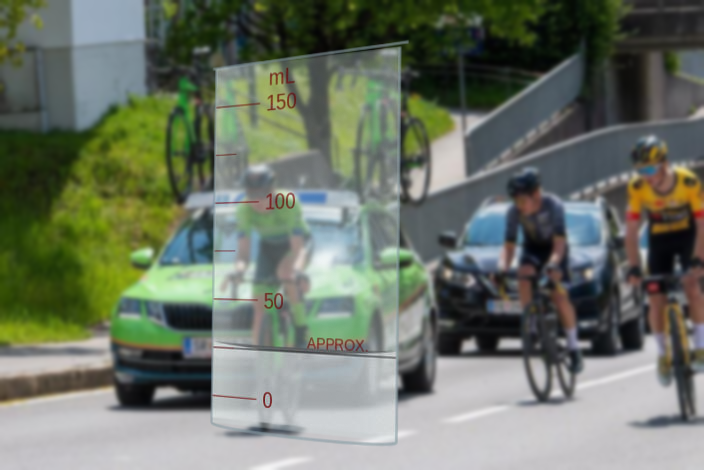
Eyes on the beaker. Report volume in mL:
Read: 25 mL
